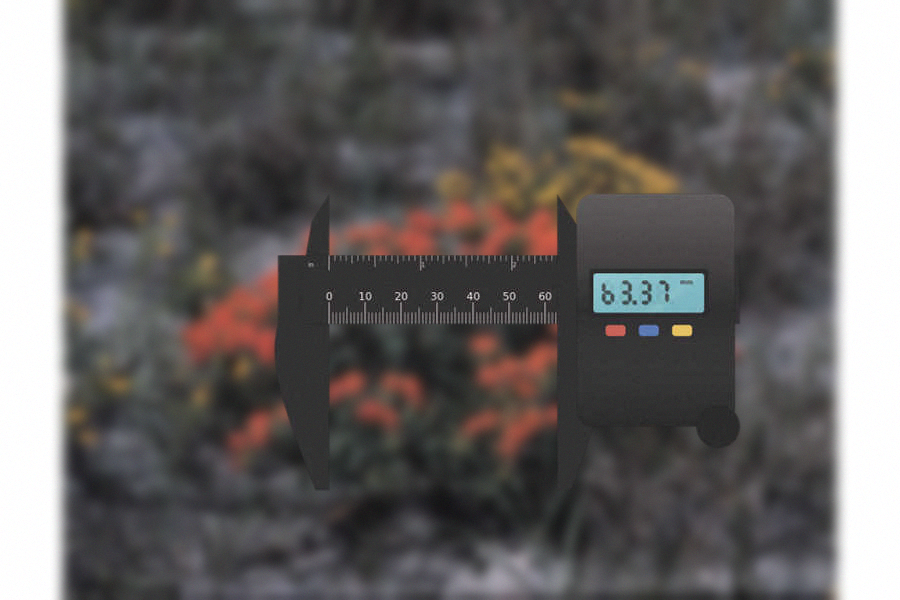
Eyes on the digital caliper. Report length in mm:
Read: 63.37 mm
